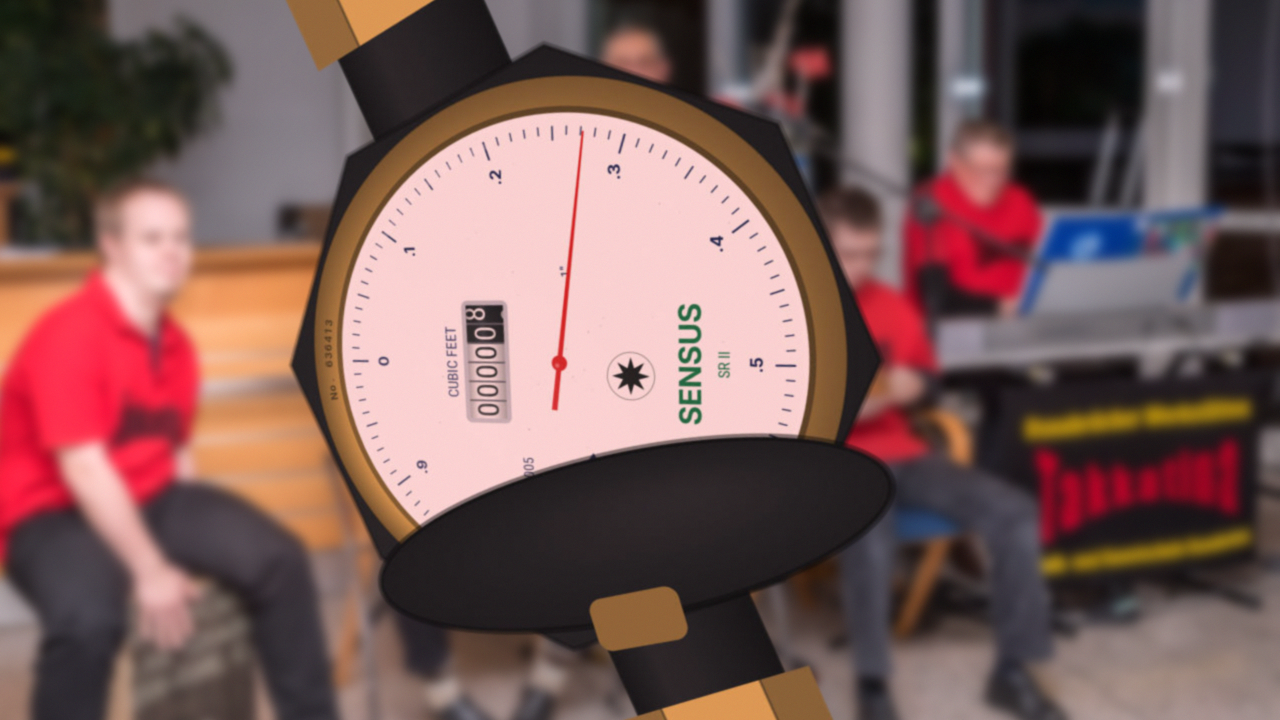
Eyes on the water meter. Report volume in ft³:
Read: 8.27 ft³
